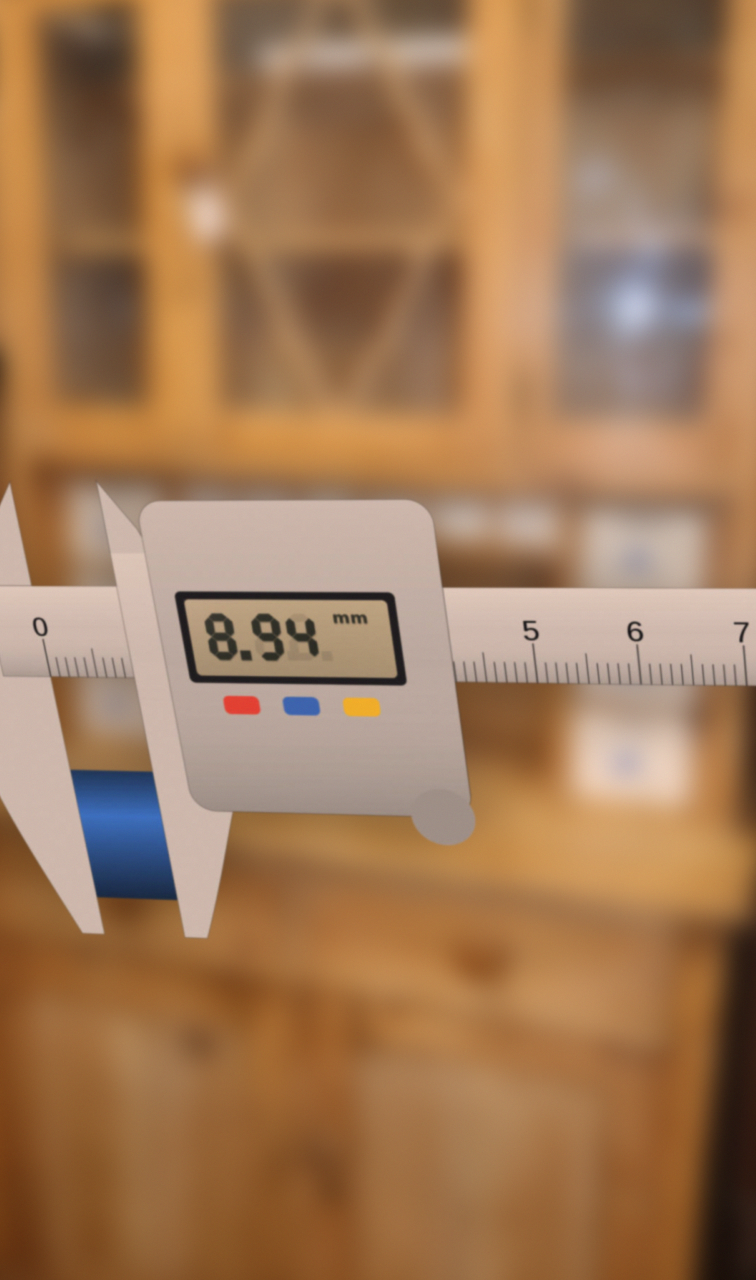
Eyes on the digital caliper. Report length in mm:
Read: 8.94 mm
